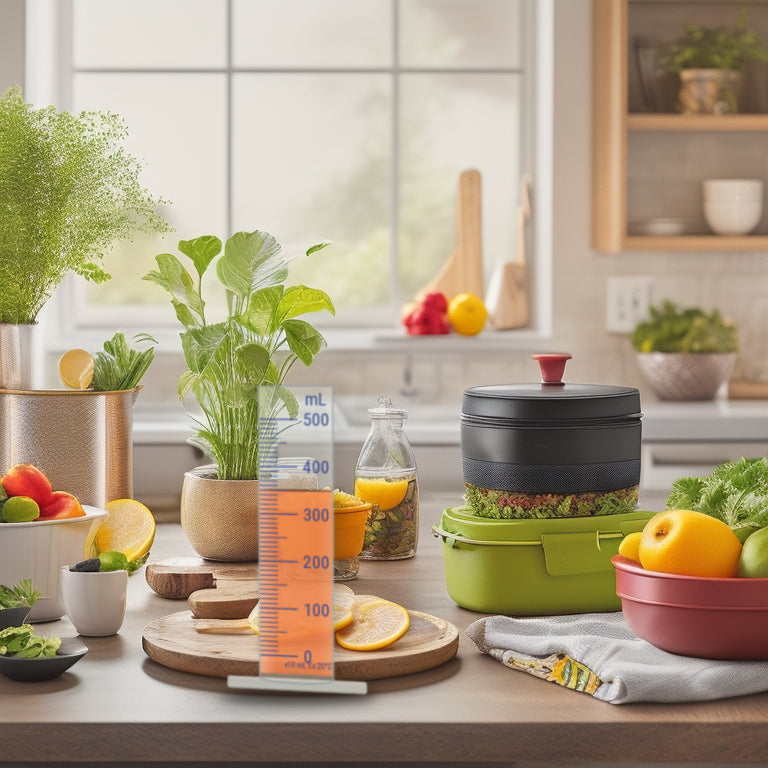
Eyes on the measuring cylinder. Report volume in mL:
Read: 350 mL
